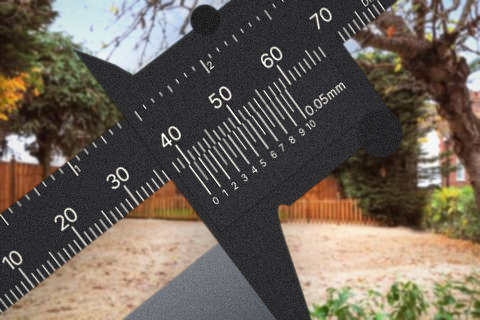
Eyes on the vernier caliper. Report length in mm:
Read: 39.8 mm
